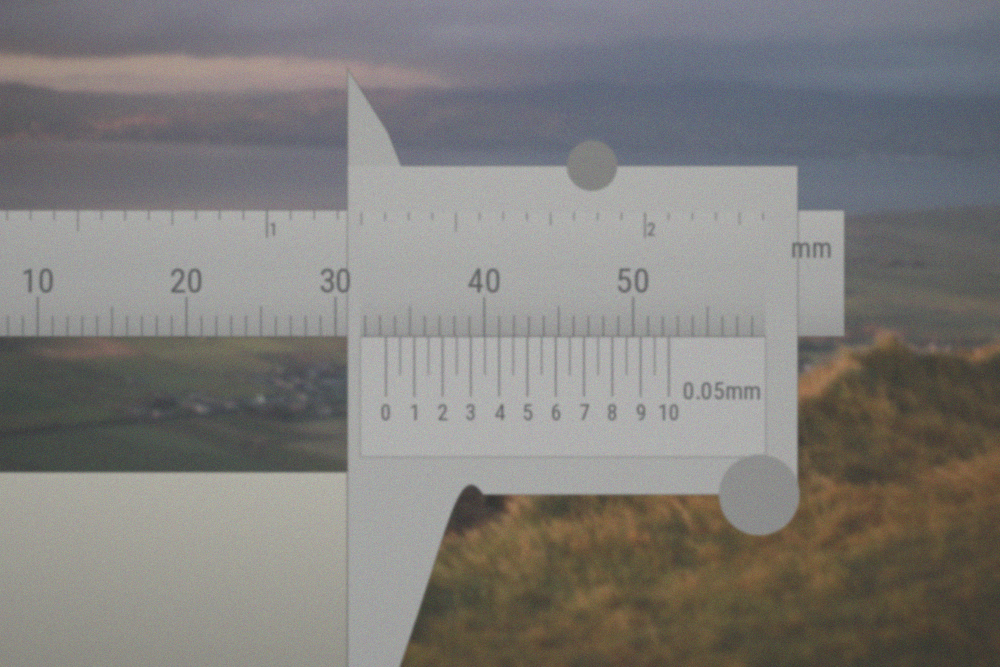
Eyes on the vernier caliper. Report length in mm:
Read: 33.4 mm
